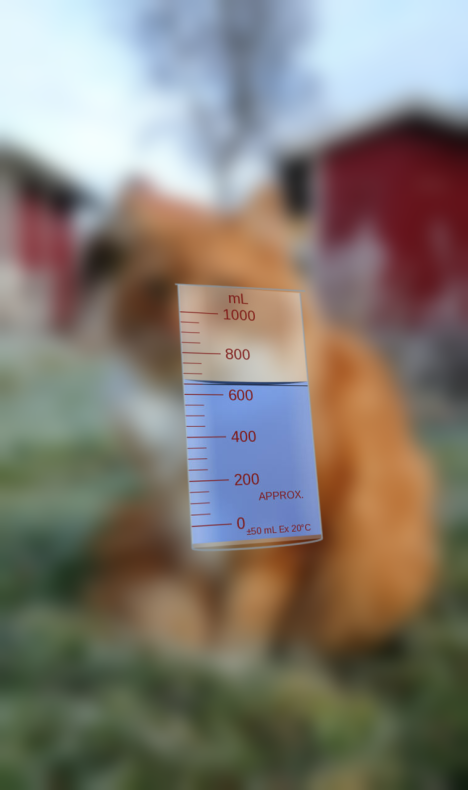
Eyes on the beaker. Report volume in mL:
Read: 650 mL
